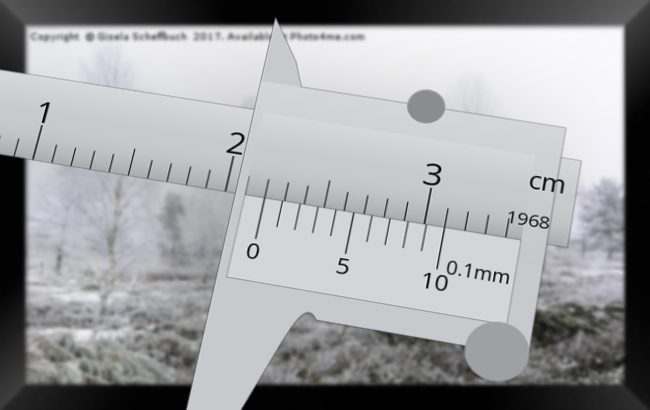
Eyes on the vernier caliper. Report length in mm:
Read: 22.0 mm
